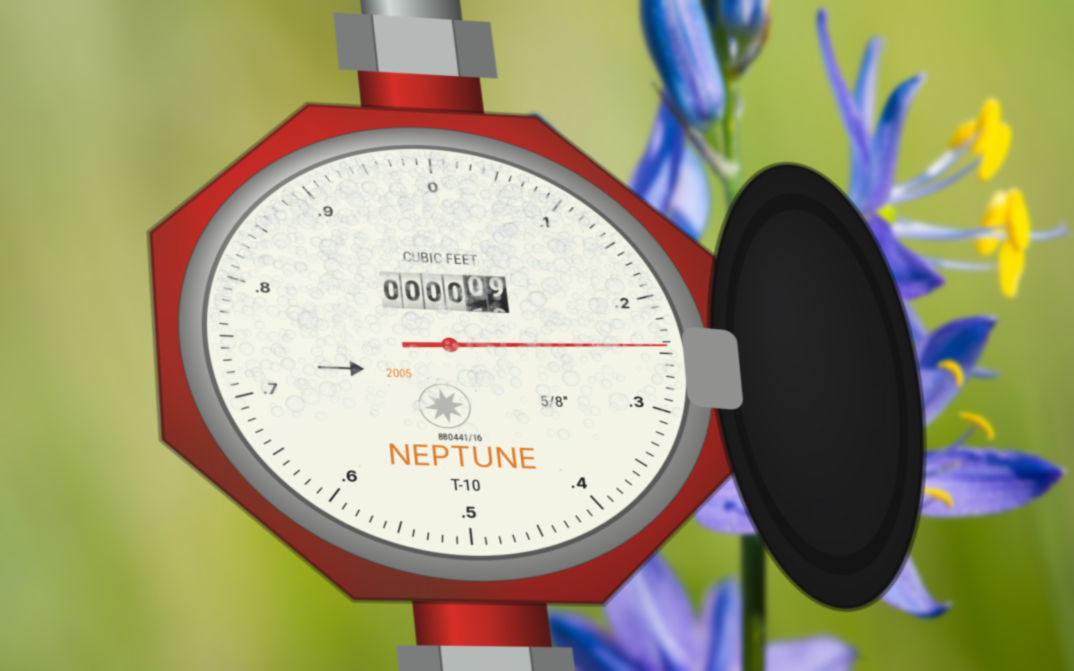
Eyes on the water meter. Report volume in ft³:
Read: 9.24 ft³
